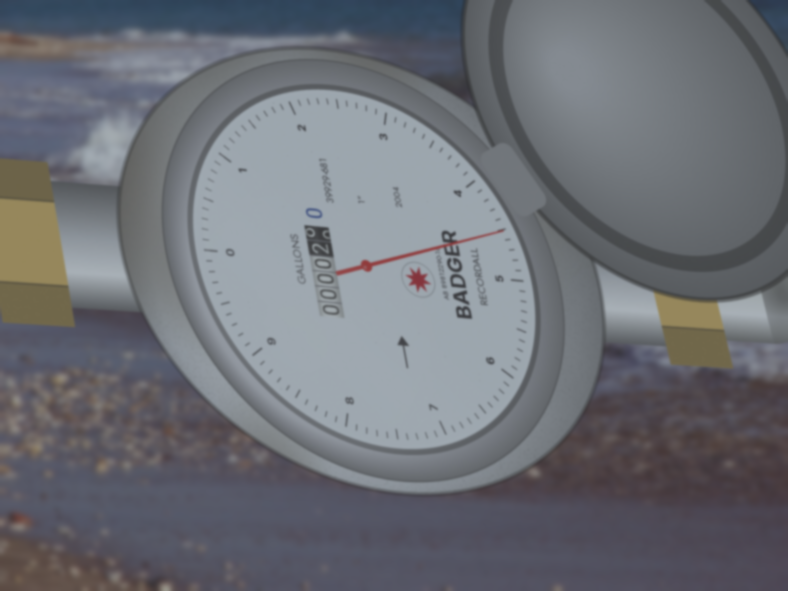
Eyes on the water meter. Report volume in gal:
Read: 284.5 gal
